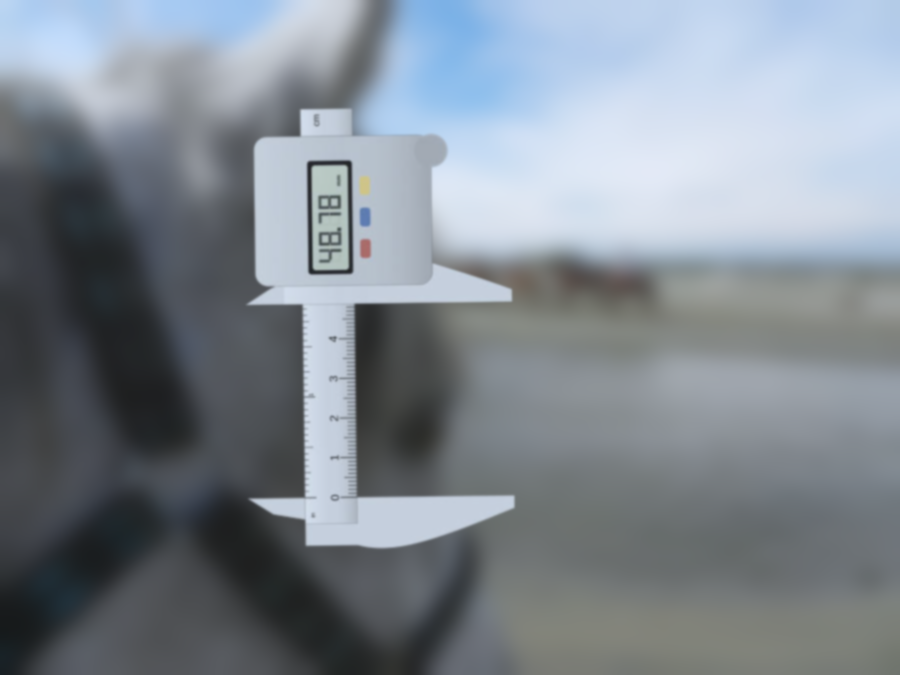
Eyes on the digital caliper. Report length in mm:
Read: 48.78 mm
